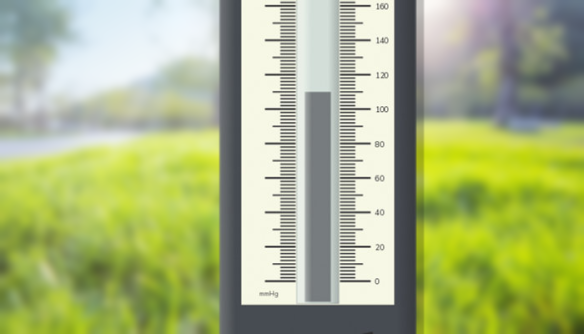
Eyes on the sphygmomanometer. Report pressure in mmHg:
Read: 110 mmHg
